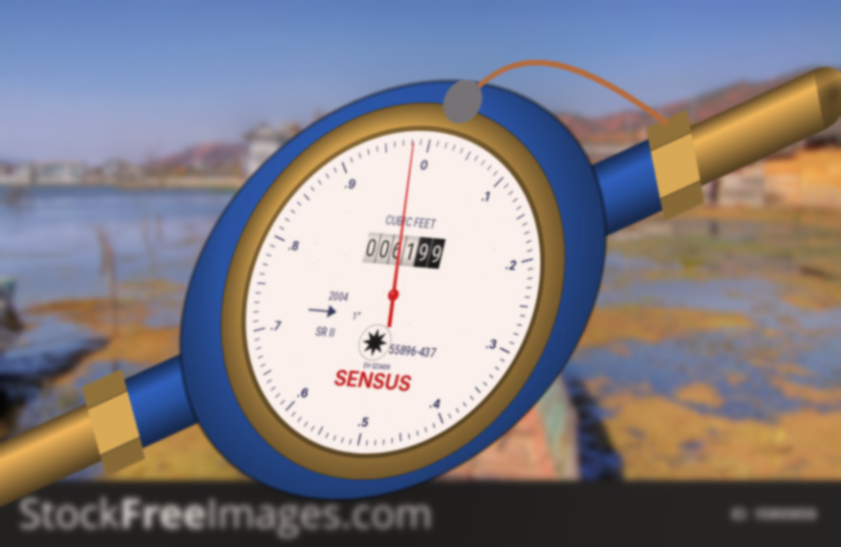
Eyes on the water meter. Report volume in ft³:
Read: 6198.98 ft³
